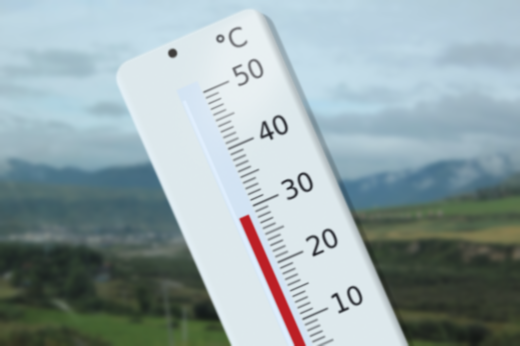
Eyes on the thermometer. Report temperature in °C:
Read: 29 °C
